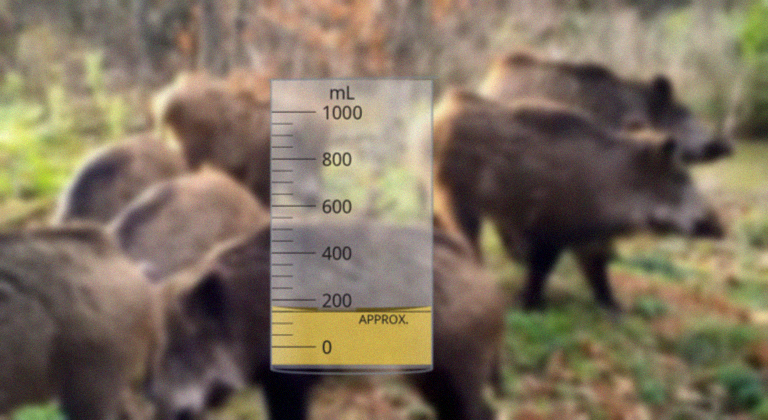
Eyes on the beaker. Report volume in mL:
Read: 150 mL
